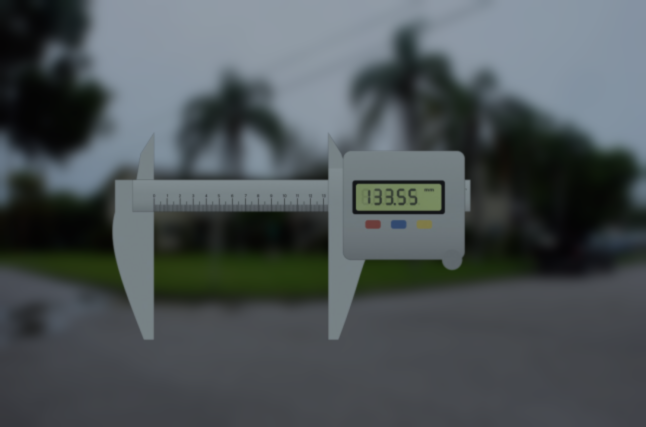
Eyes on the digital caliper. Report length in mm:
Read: 133.55 mm
